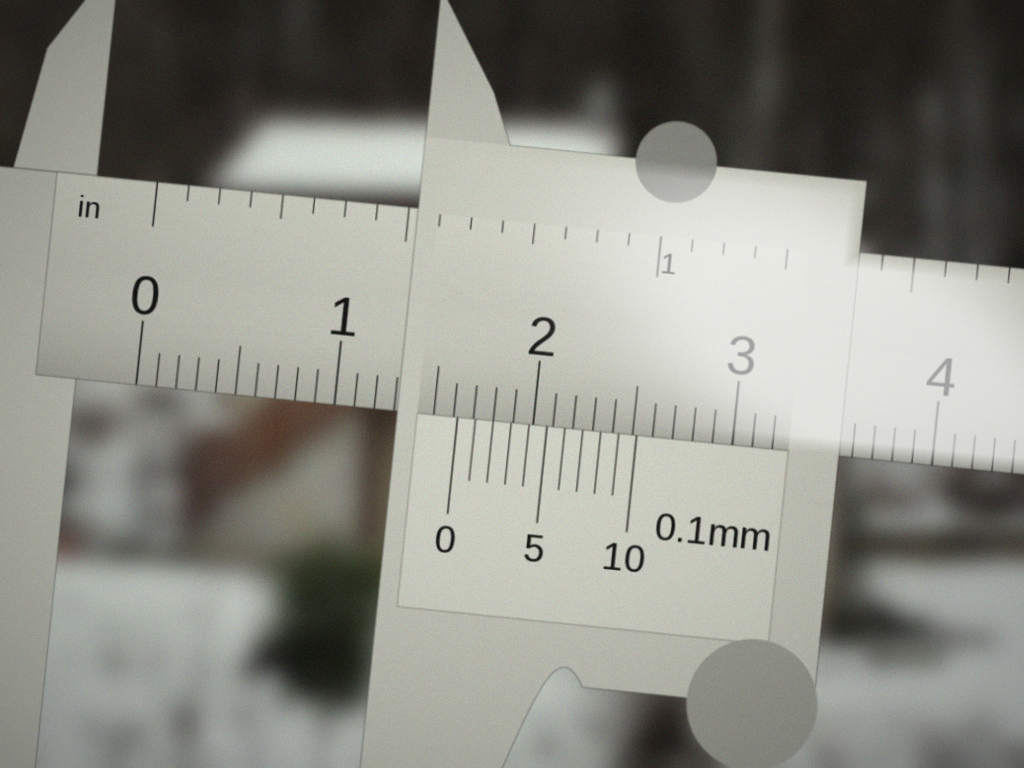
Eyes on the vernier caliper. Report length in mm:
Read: 16.2 mm
